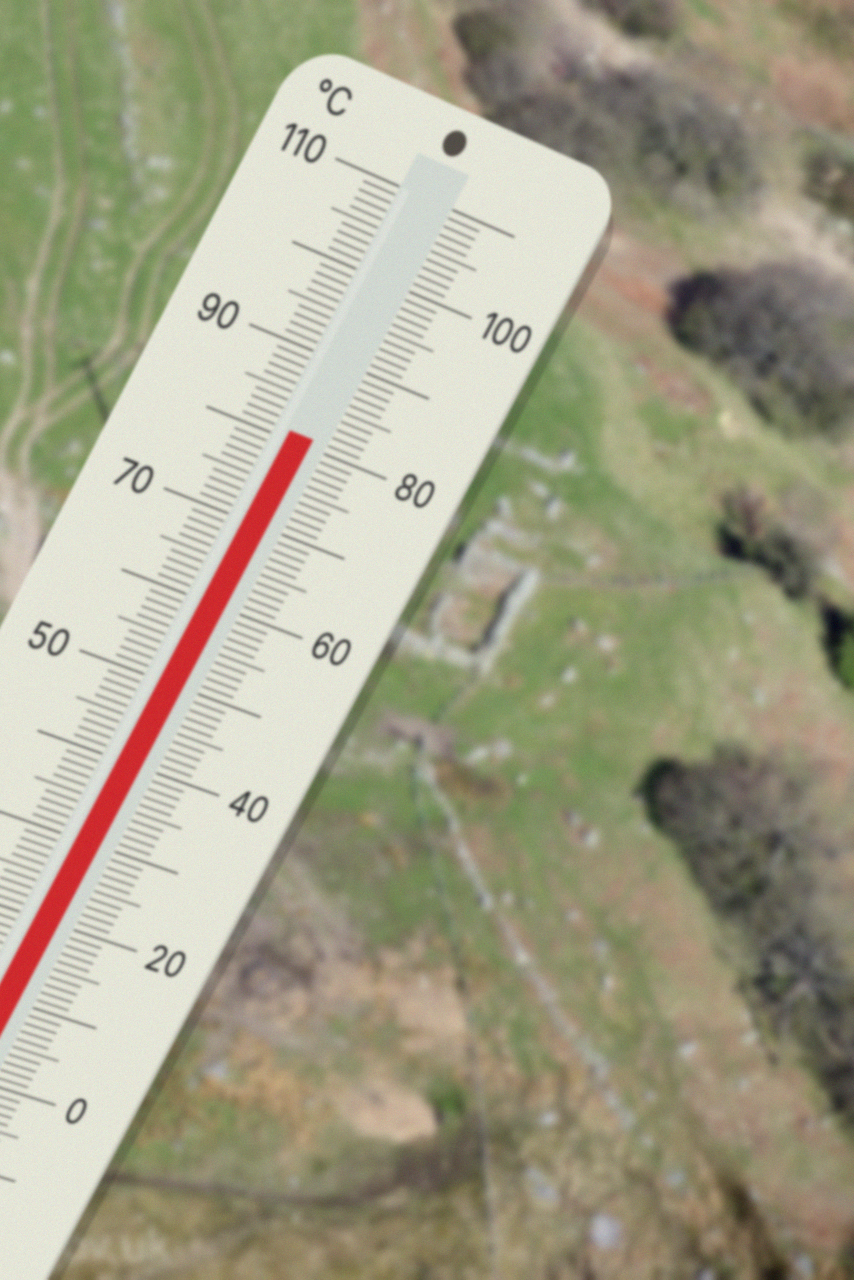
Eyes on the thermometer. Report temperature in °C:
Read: 81 °C
